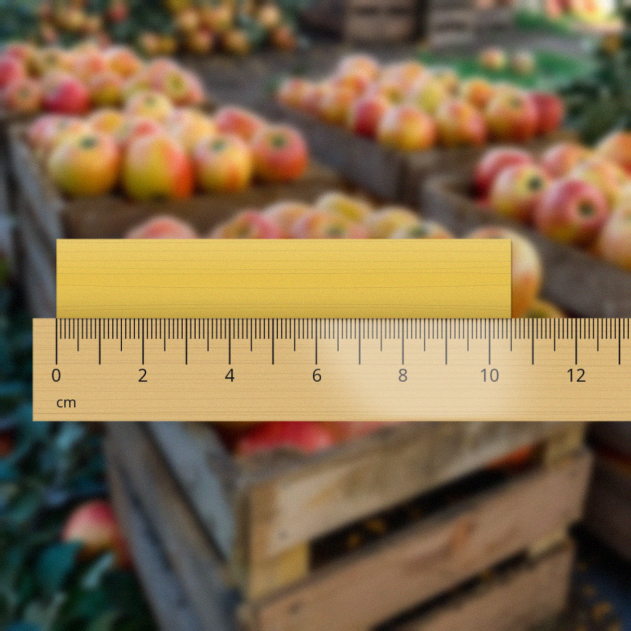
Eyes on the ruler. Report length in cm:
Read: 10.5 cm
